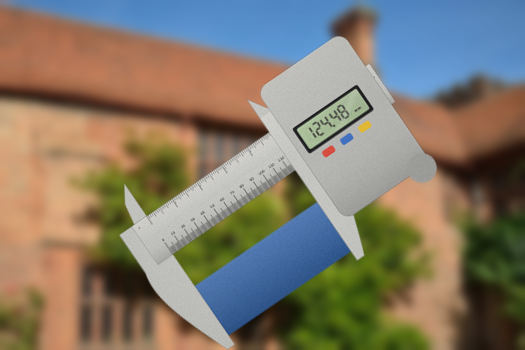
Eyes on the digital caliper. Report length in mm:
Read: 124.48 mm
